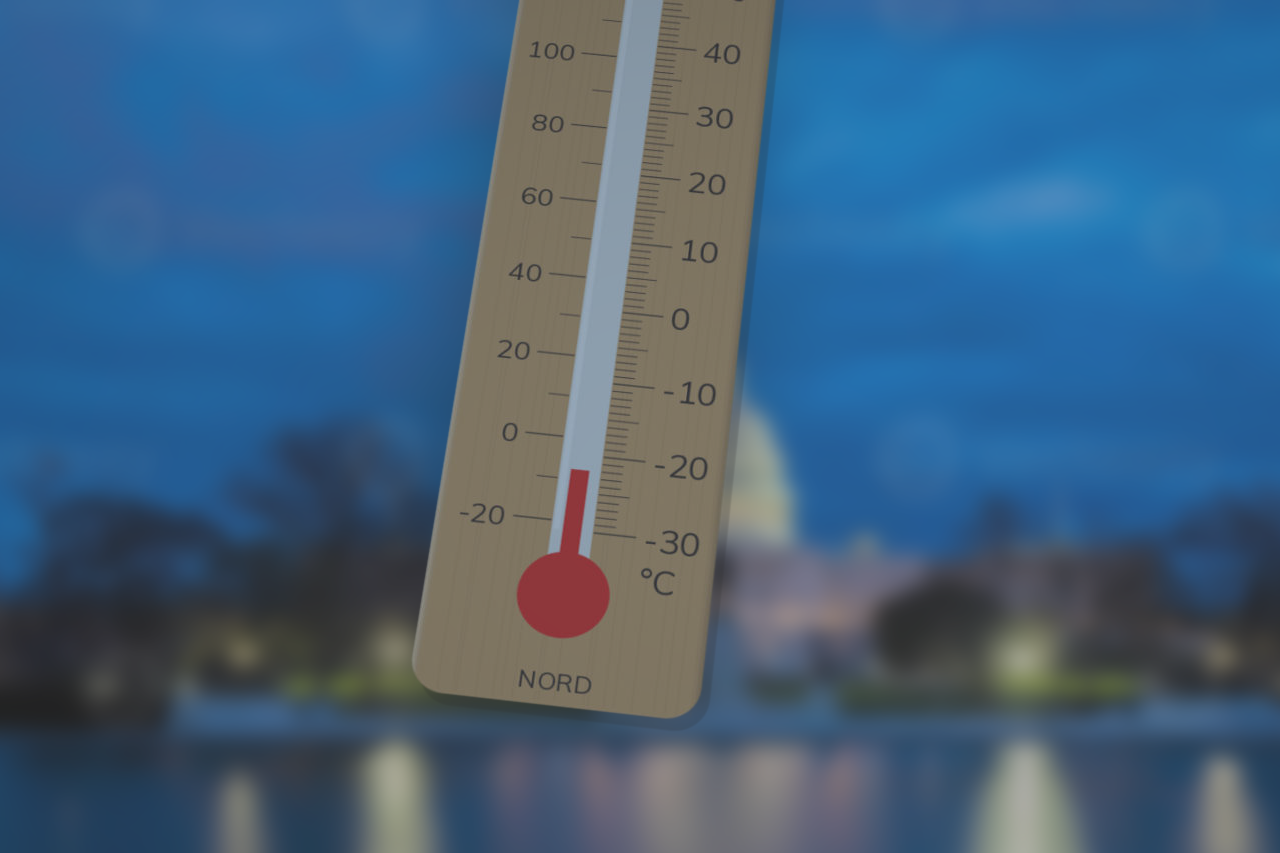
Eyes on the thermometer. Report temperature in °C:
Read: -22 °C
